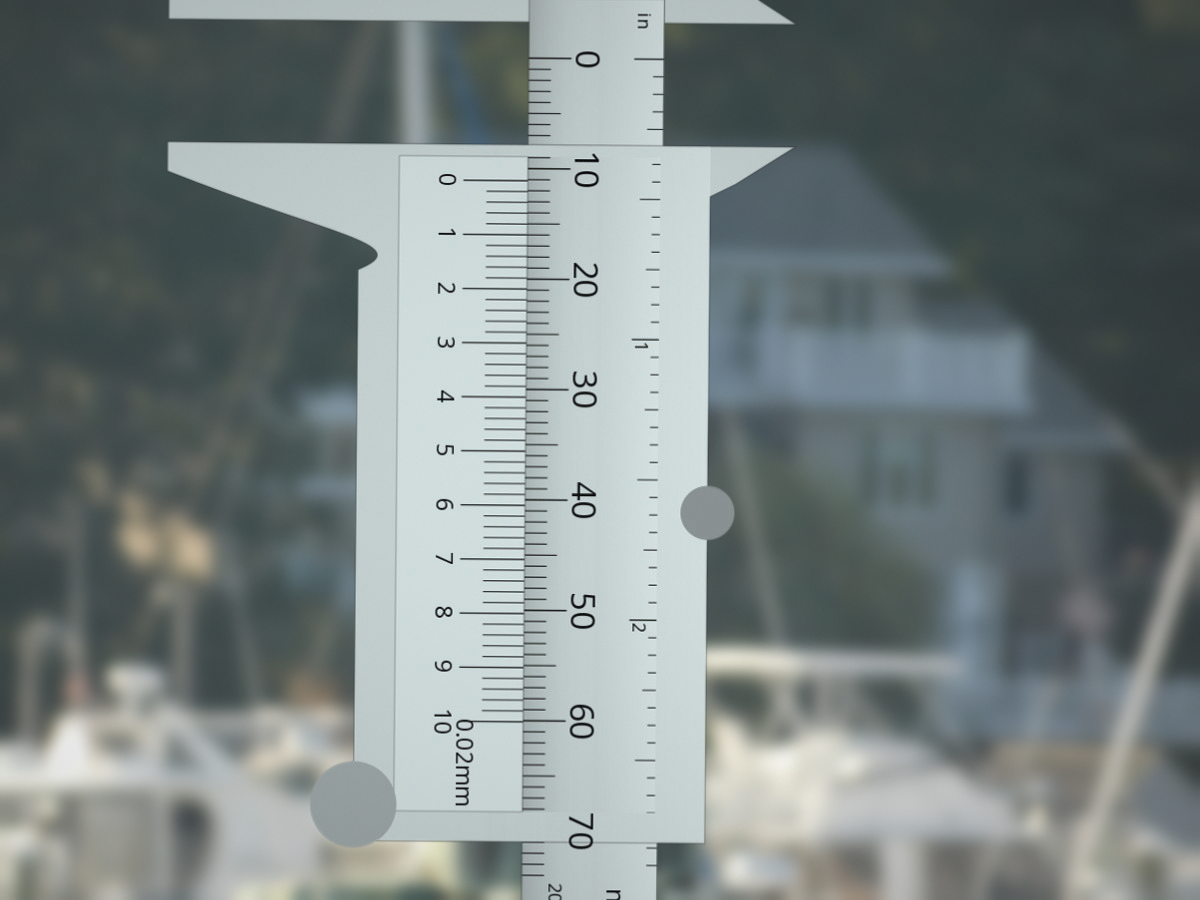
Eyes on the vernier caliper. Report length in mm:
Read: 11.1 mm
